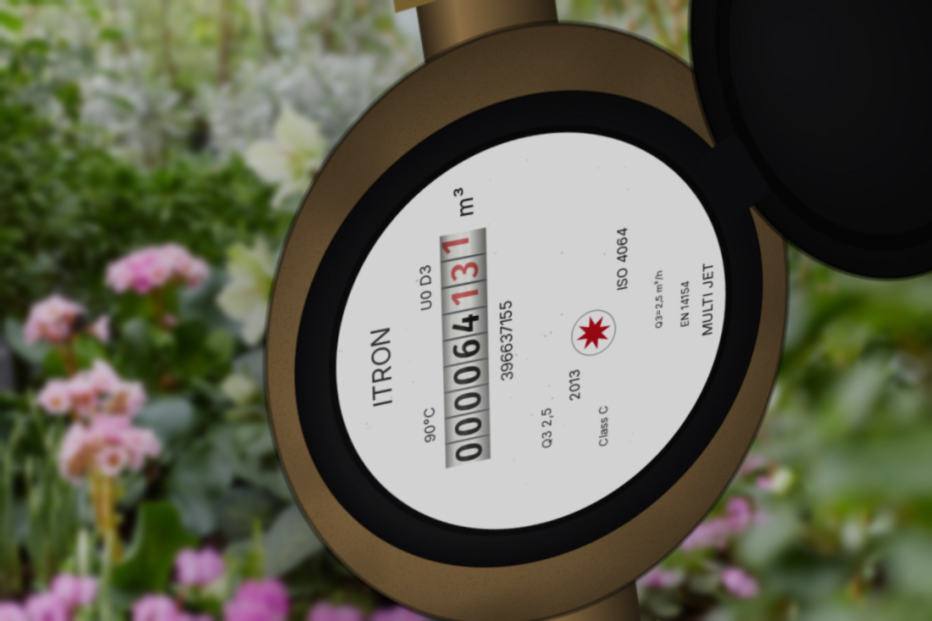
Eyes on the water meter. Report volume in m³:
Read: 64.131 m³
